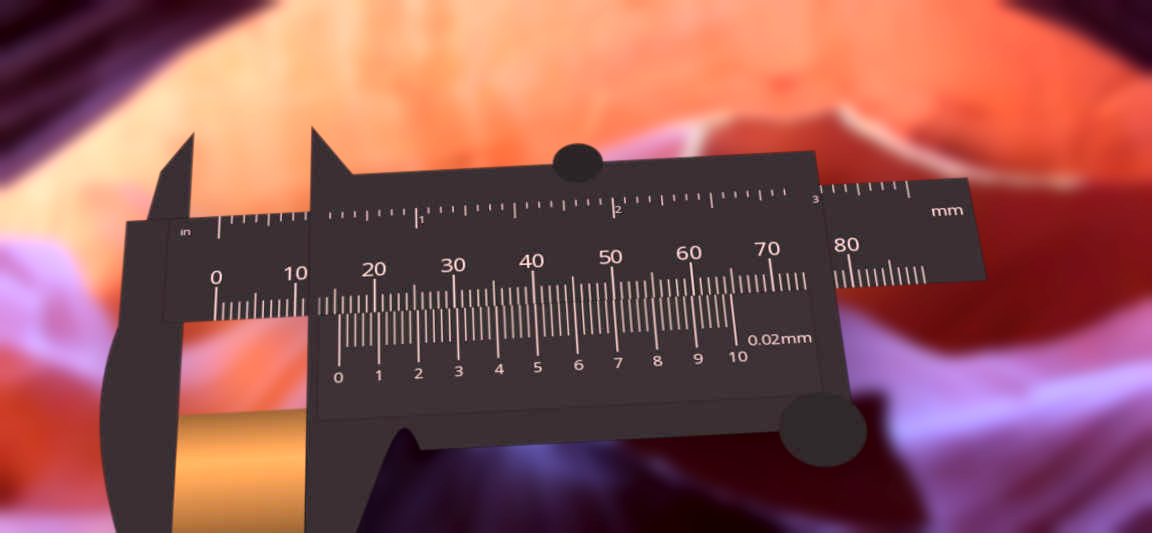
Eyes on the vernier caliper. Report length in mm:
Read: 15.6 mm
